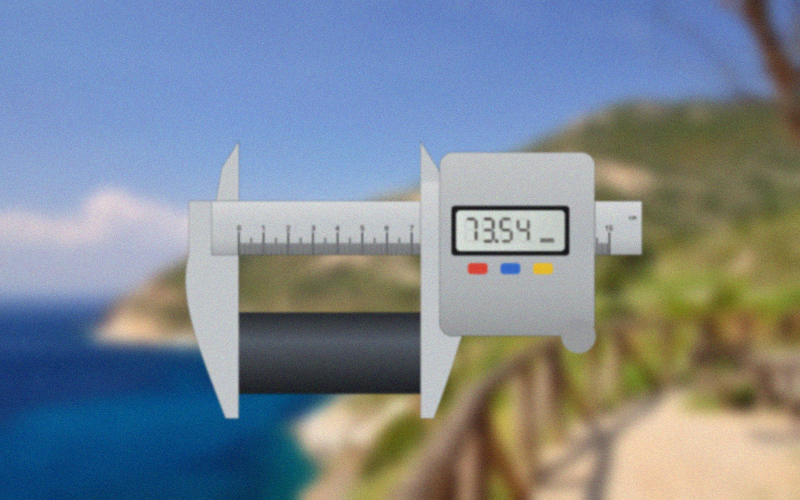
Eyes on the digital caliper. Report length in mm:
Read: 73.54 mm
